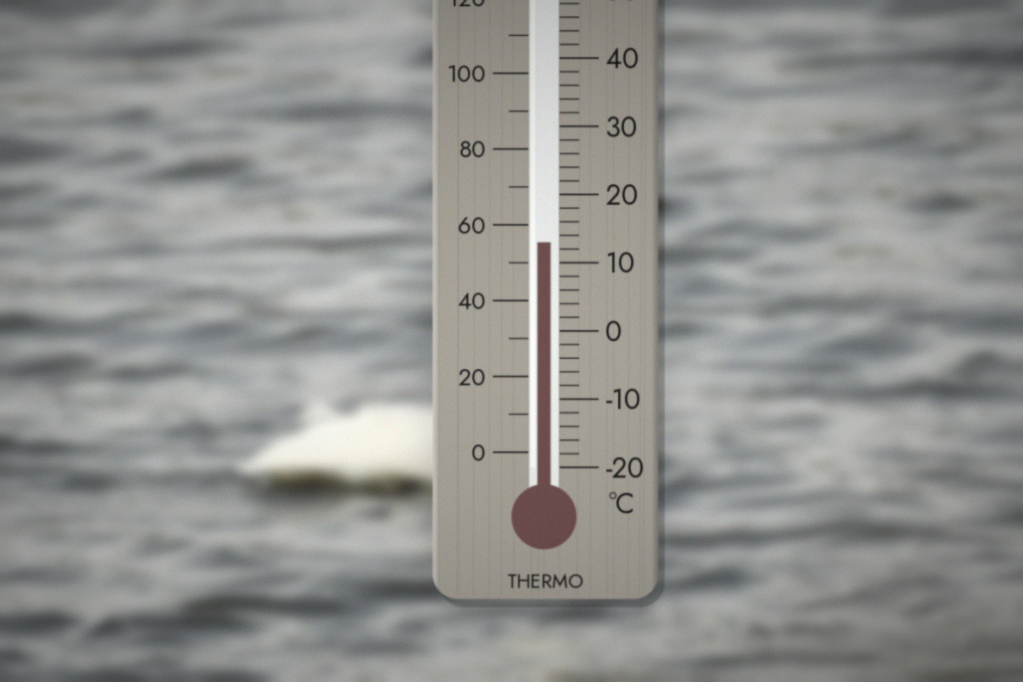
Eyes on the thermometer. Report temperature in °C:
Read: 13 °C
